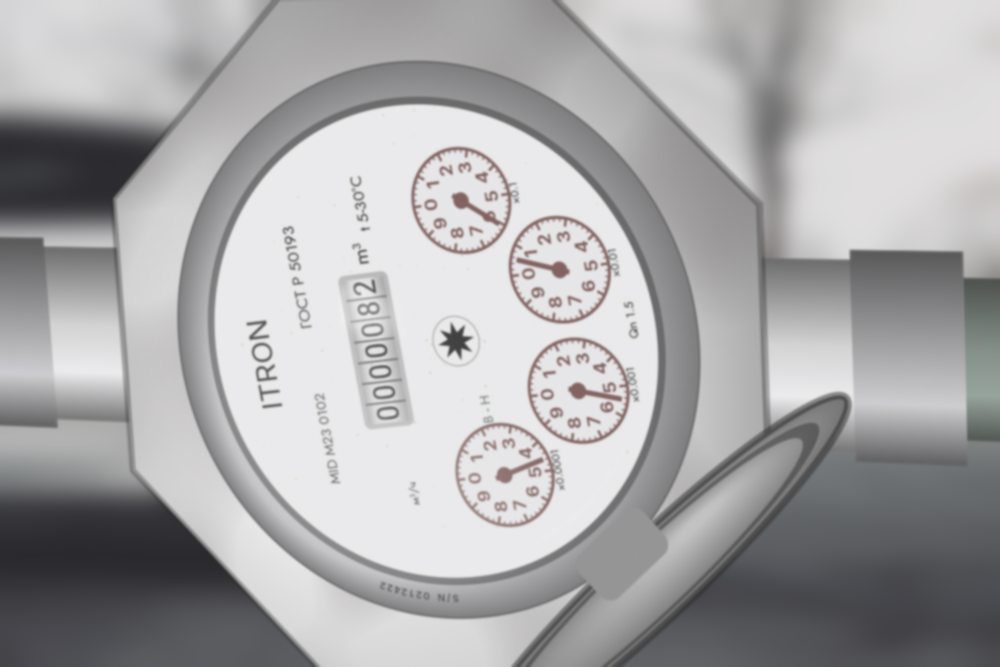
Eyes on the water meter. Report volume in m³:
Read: 82.6054 m³
